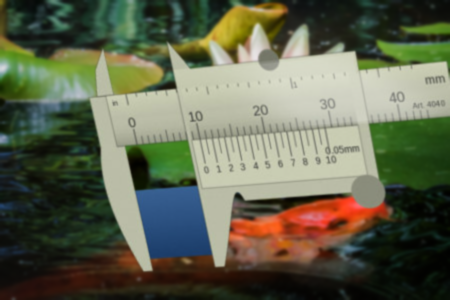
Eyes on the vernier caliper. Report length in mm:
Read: 10.0 mm
